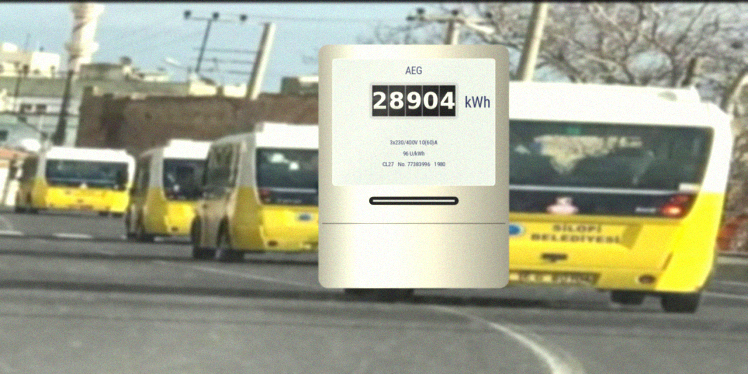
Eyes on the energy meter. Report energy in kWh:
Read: 28904 kWh
